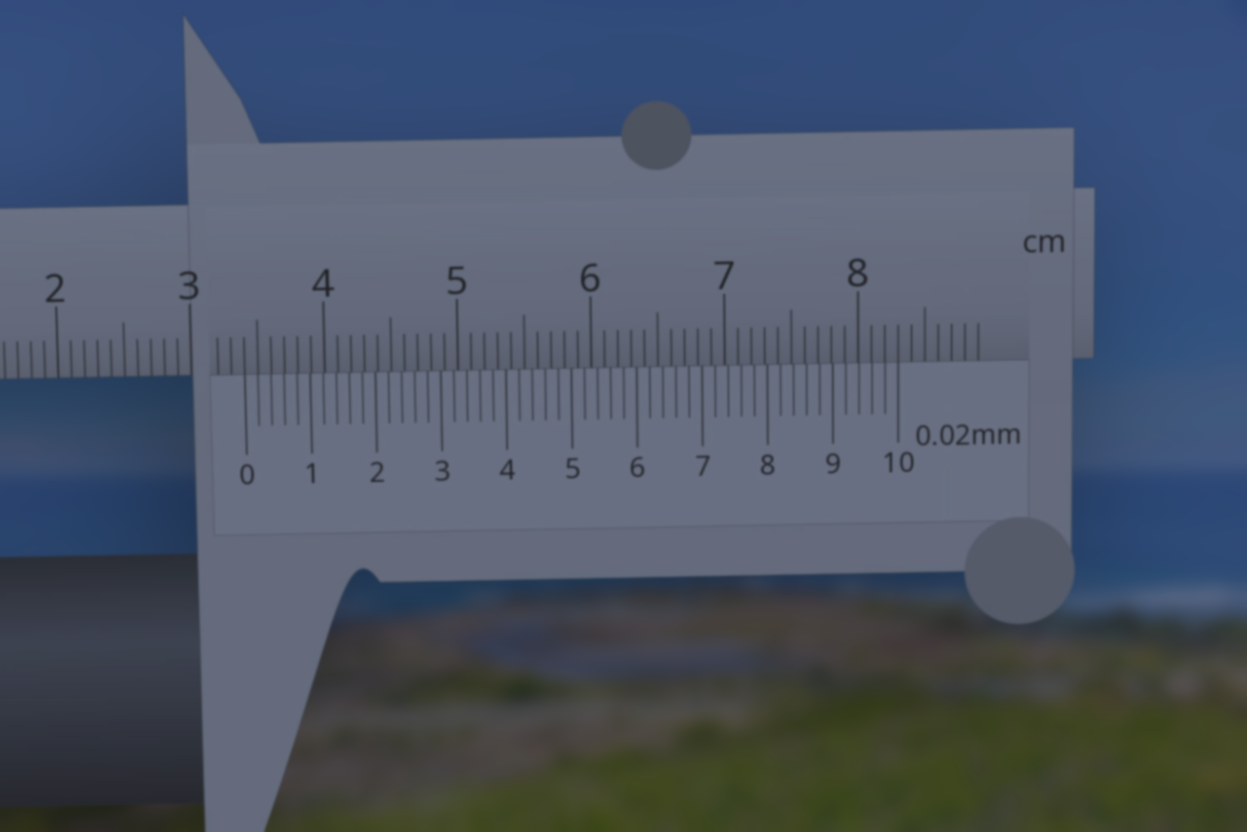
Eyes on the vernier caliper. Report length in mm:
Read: 34.0 mm
